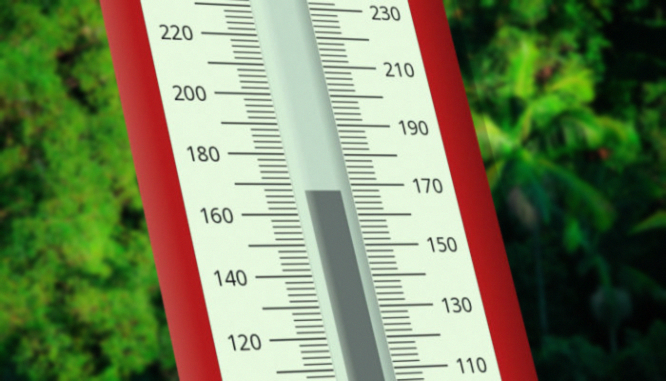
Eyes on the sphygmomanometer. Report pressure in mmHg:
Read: 168 mmHg
